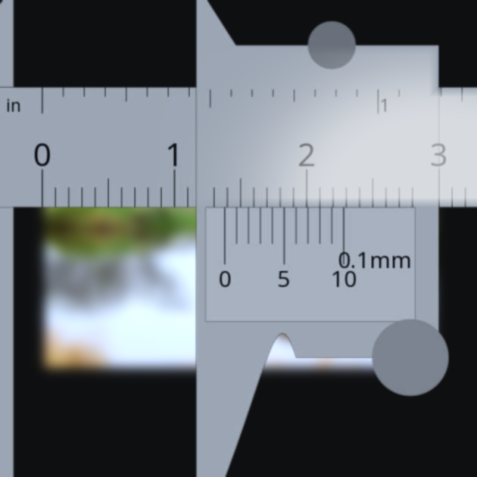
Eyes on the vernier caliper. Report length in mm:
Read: 13.8 mm
